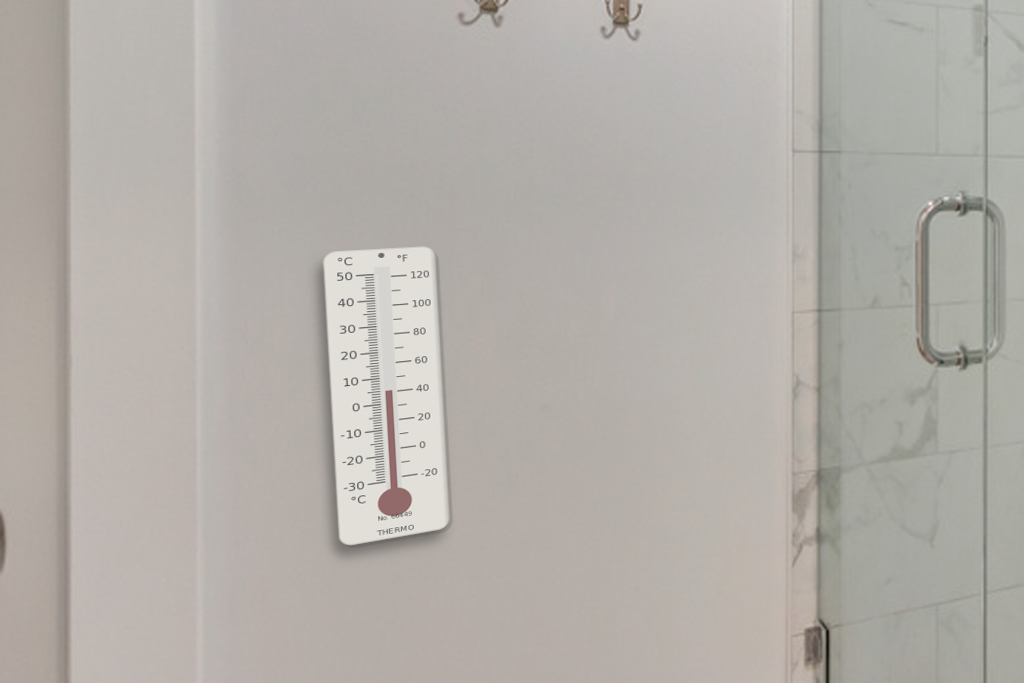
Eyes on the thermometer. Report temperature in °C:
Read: 5 °C
